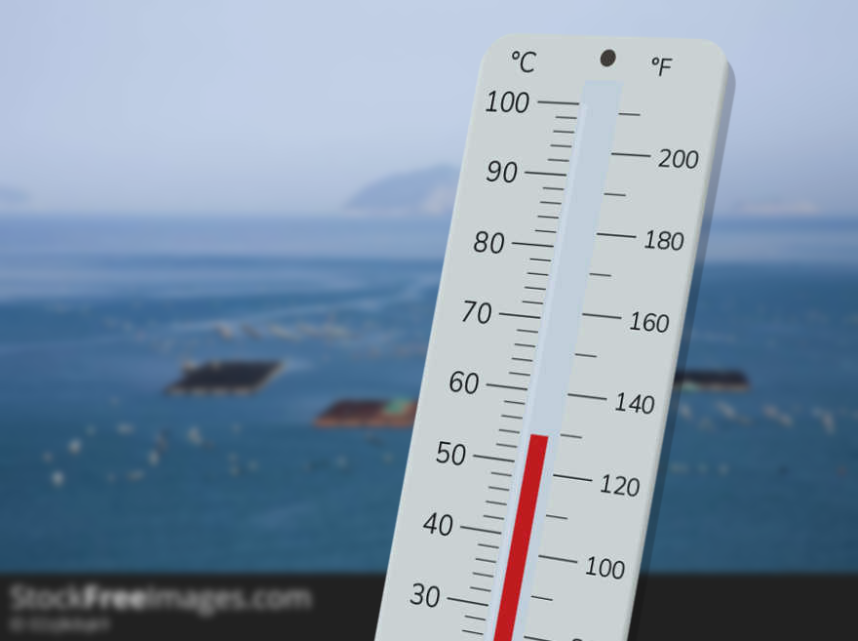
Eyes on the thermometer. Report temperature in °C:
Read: 54 °C
